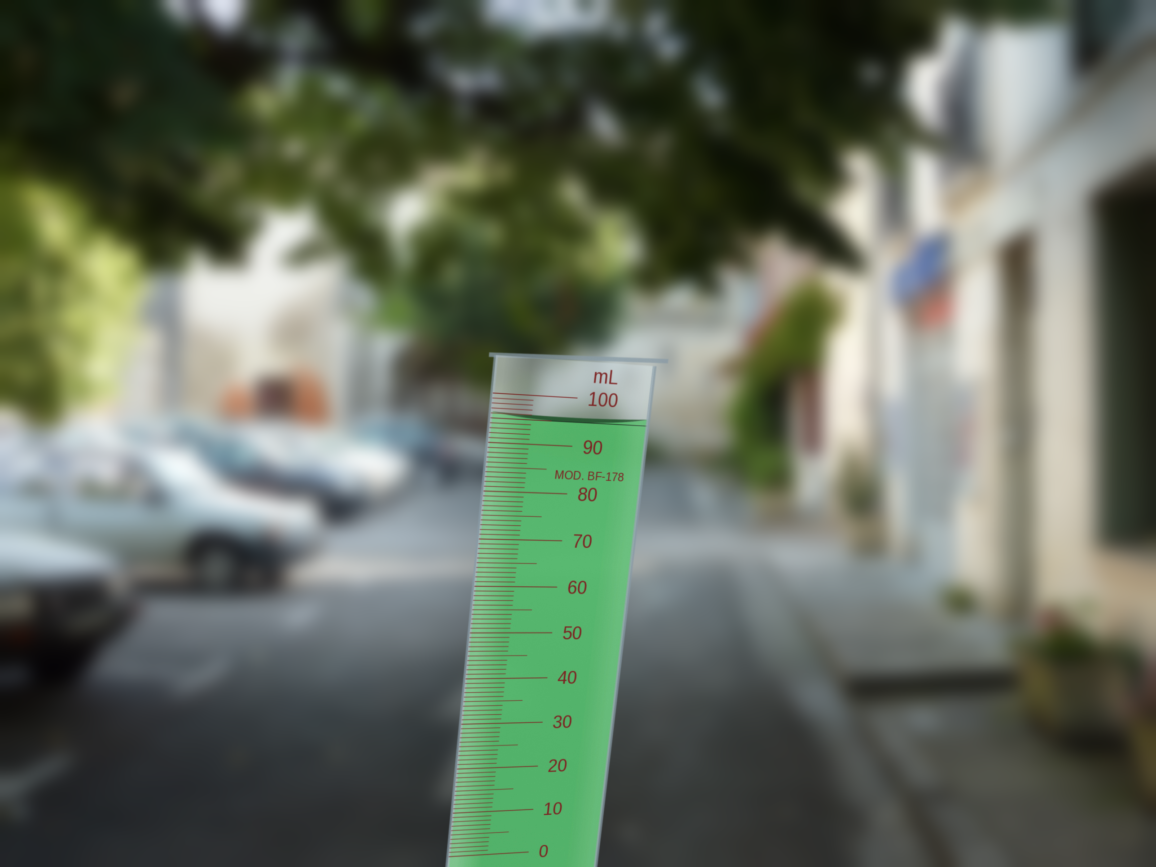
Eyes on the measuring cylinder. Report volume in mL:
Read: 95 mL
